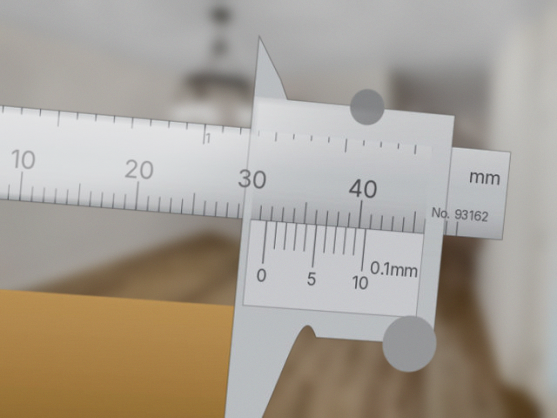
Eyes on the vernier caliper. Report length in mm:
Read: 31.6 mm
